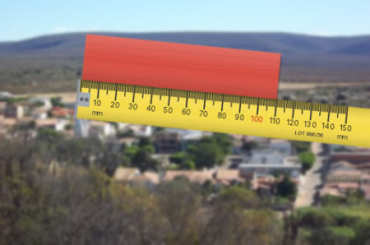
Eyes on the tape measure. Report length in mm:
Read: 110 mm
